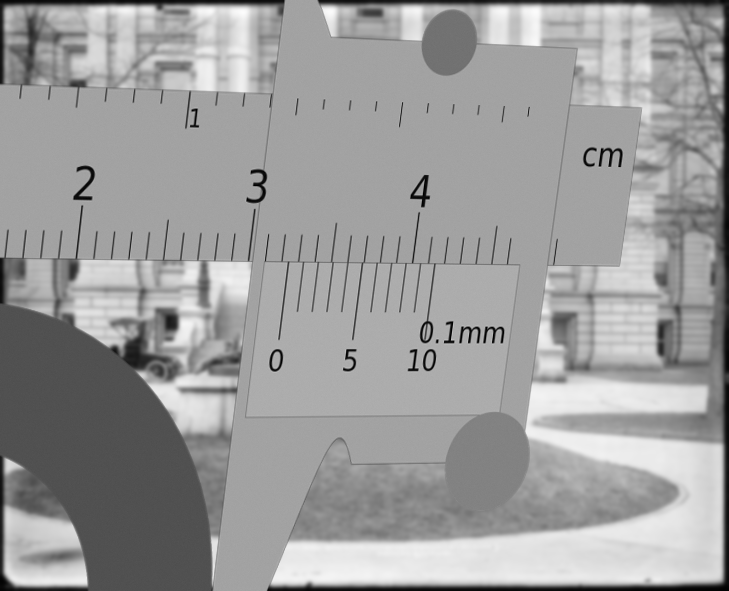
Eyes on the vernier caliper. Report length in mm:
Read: 32.4 mm
